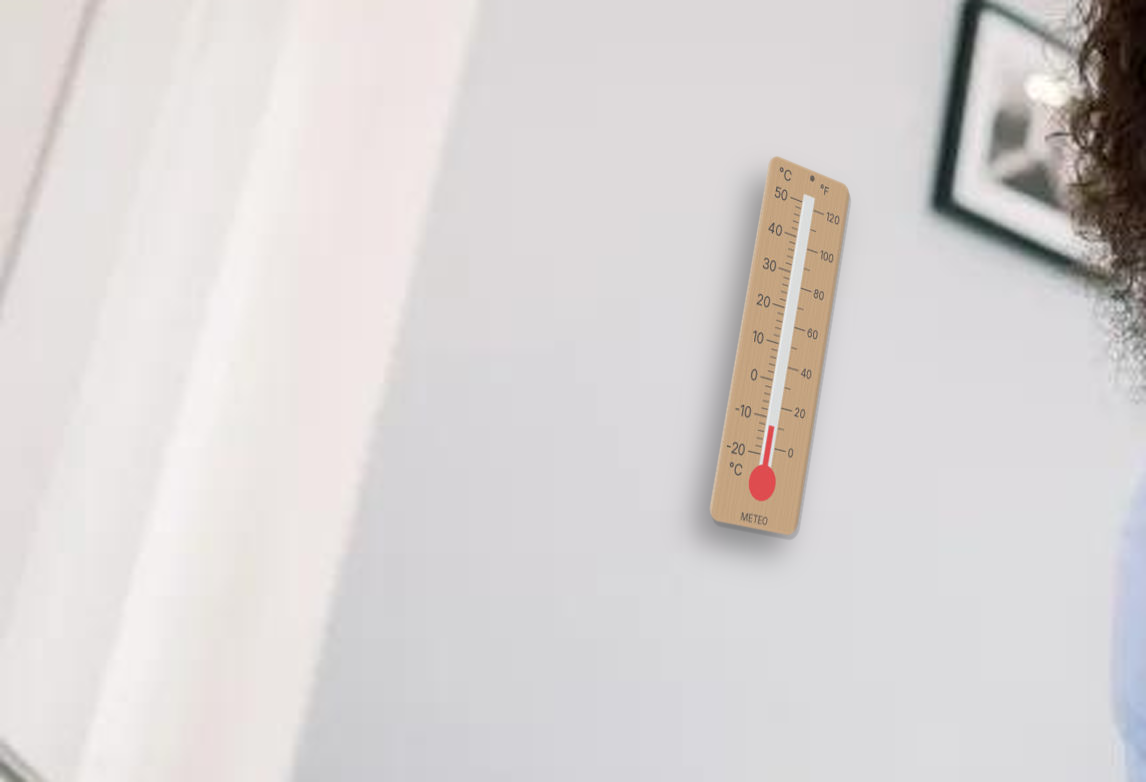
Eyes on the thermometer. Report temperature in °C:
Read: -12 °C
